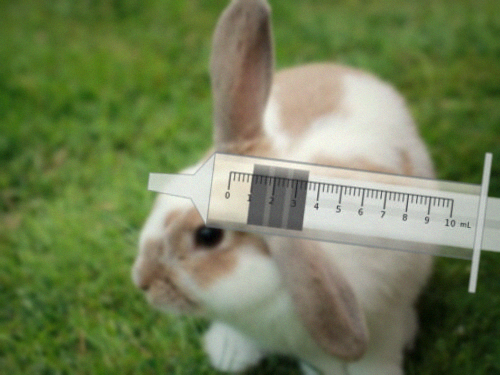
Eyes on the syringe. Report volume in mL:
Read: 1 mL
